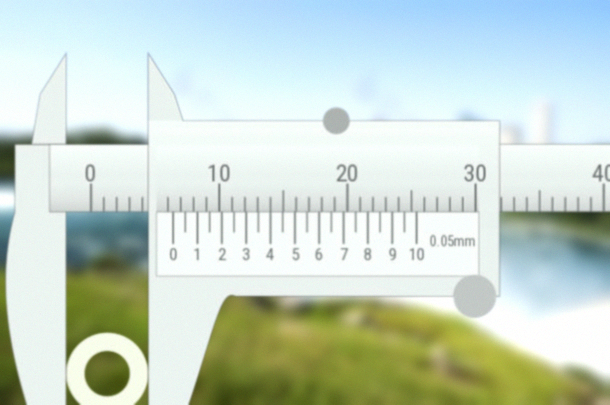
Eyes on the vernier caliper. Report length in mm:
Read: 6.4 mm
